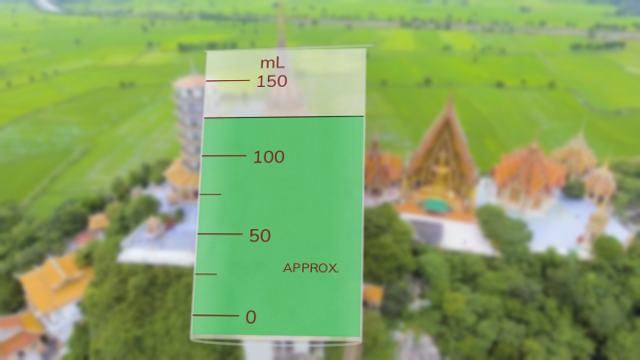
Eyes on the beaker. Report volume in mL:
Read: 125 mL
